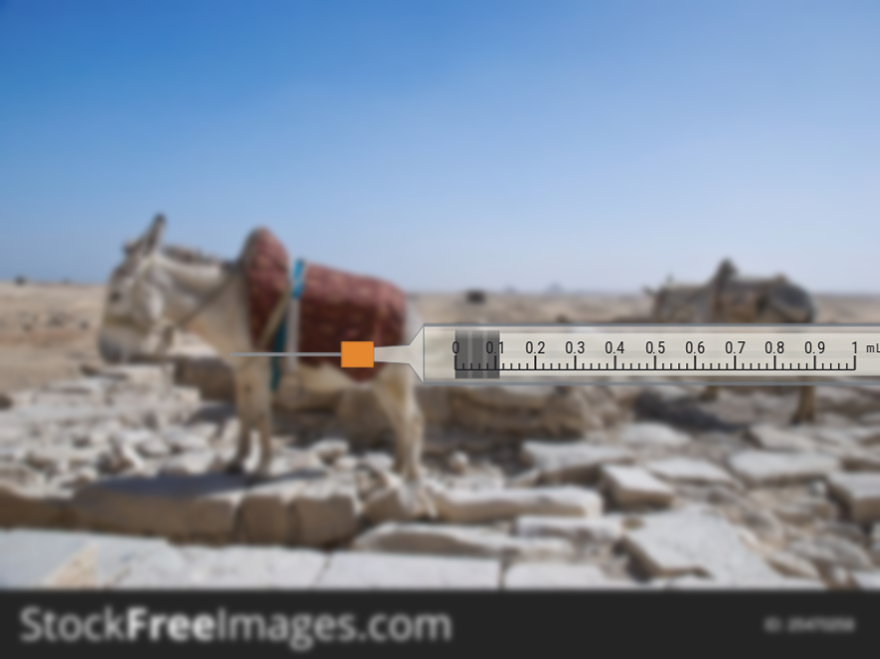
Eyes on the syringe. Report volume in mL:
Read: 0 mL
